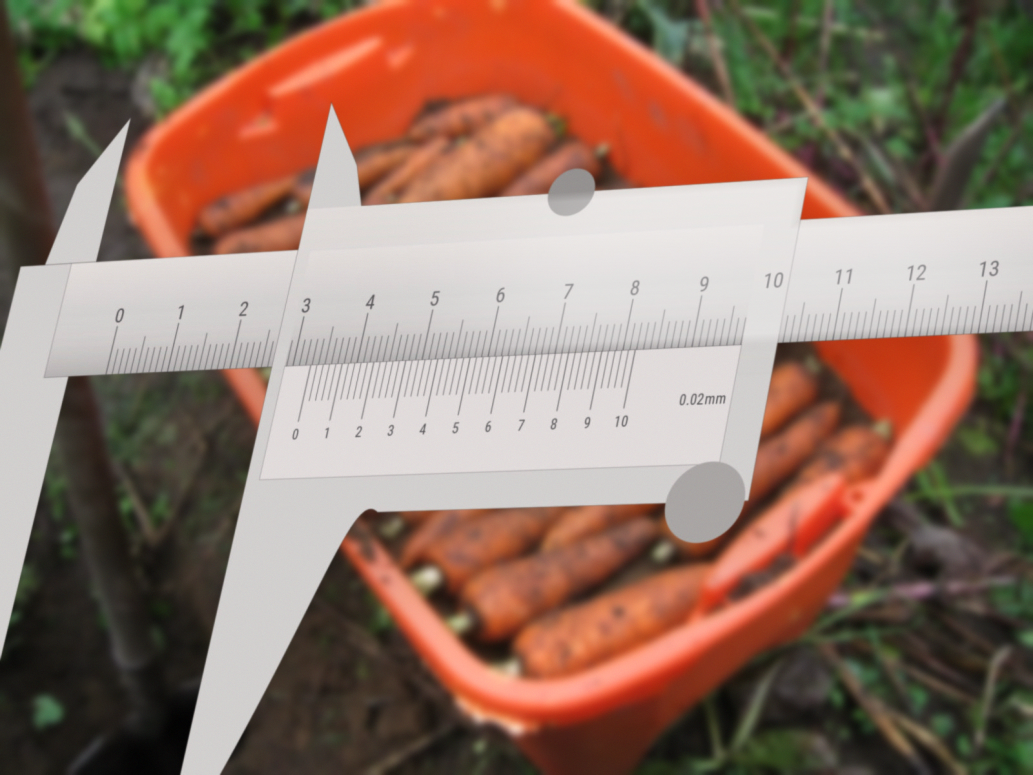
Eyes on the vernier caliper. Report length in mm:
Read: 32.8 mm
